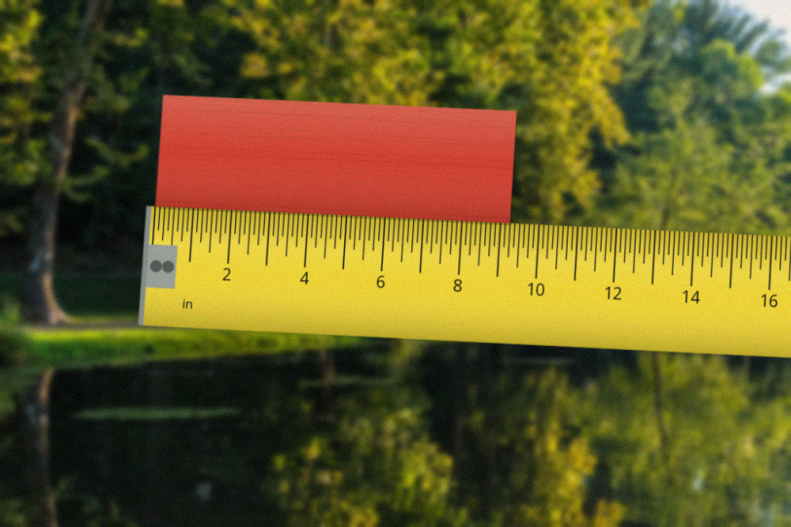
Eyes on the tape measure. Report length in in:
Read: 9.25 in
